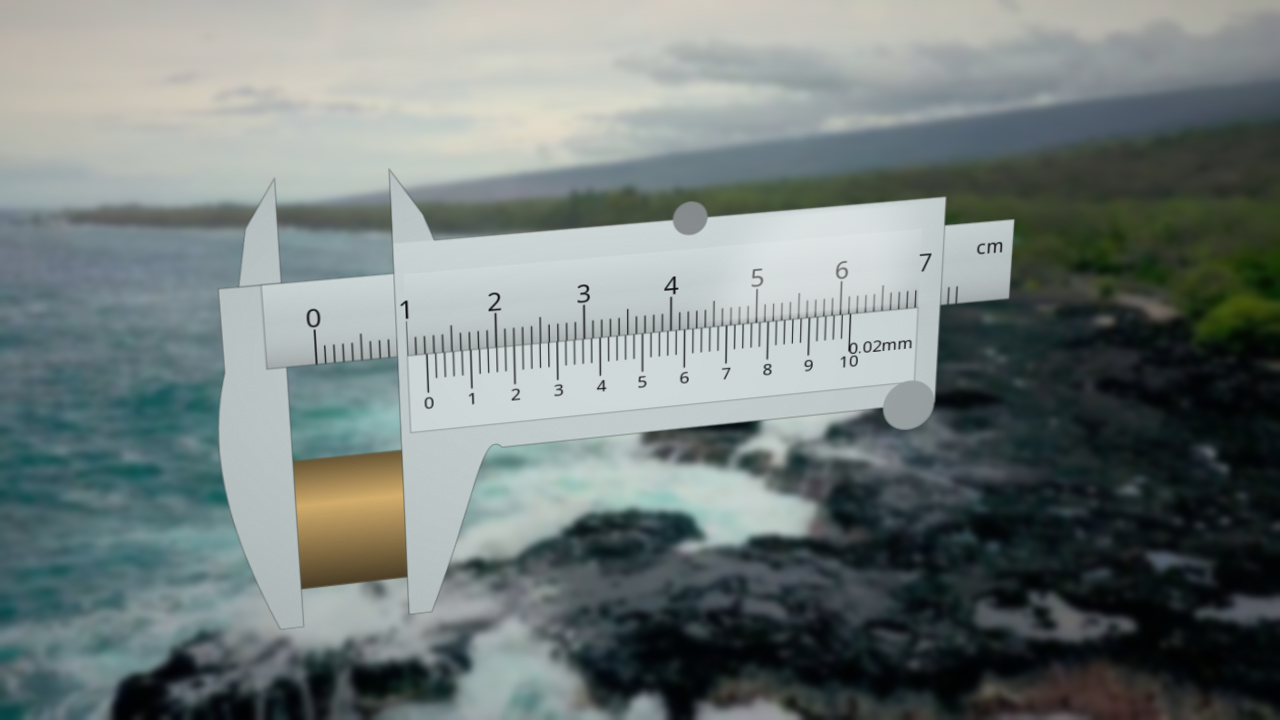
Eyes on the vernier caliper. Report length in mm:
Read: 12.2 mm
